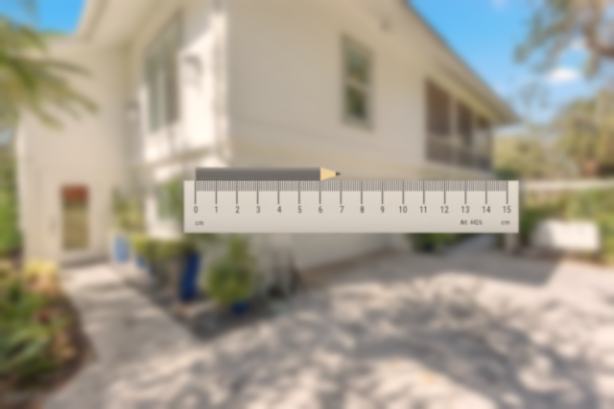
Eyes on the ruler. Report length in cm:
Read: 7 cm
